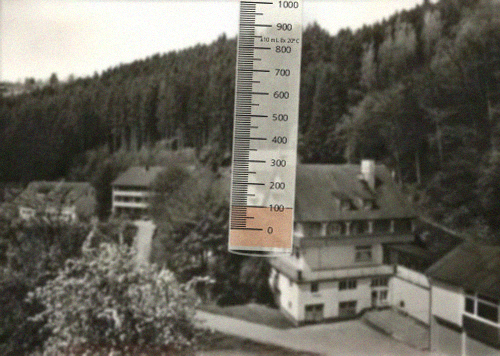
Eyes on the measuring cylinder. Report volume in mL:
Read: 100 mL
